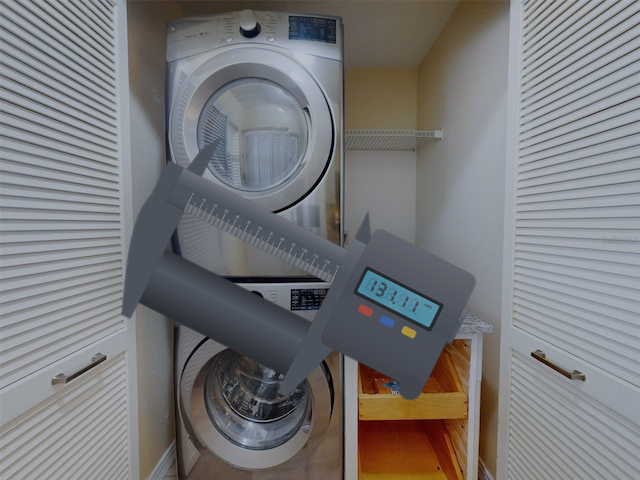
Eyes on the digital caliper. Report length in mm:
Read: 131.11 mm
